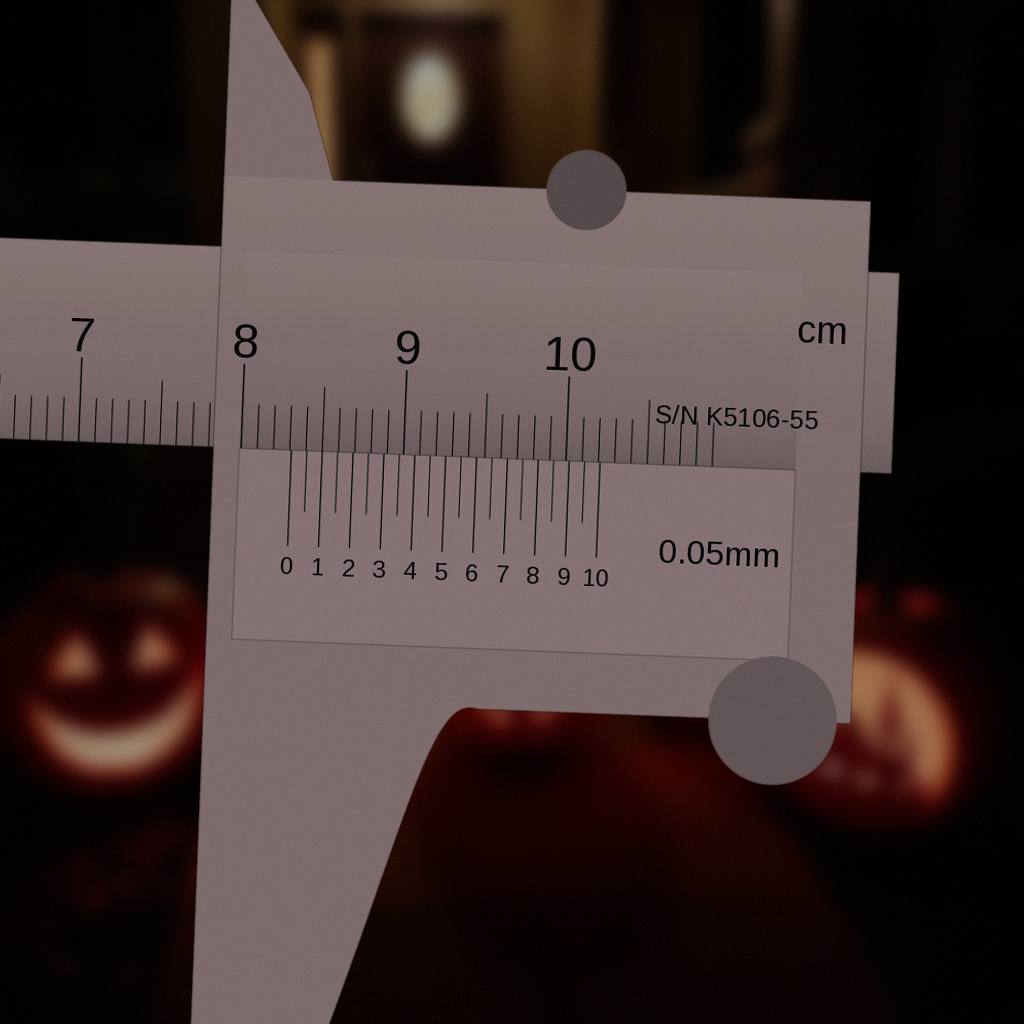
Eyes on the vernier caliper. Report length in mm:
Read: 83.1 mm
